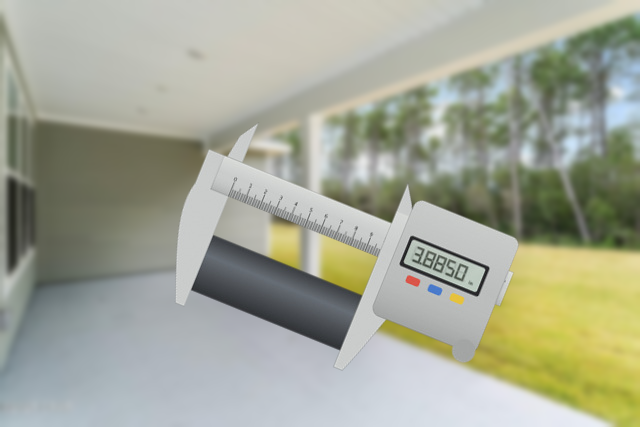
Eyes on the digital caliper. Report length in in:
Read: 3.8850 in
